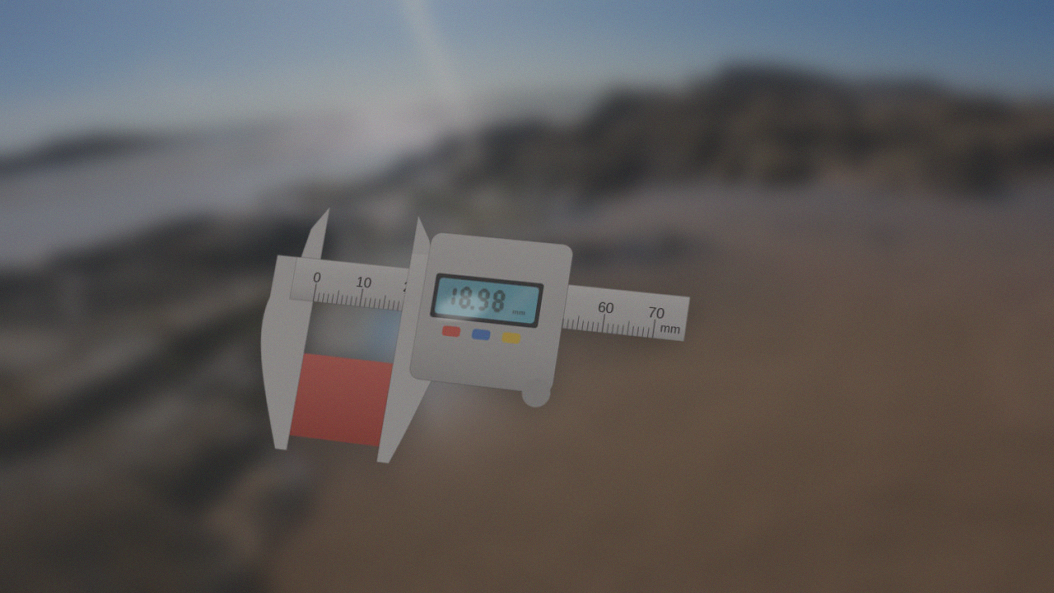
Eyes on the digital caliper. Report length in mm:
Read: 18.98 mm
